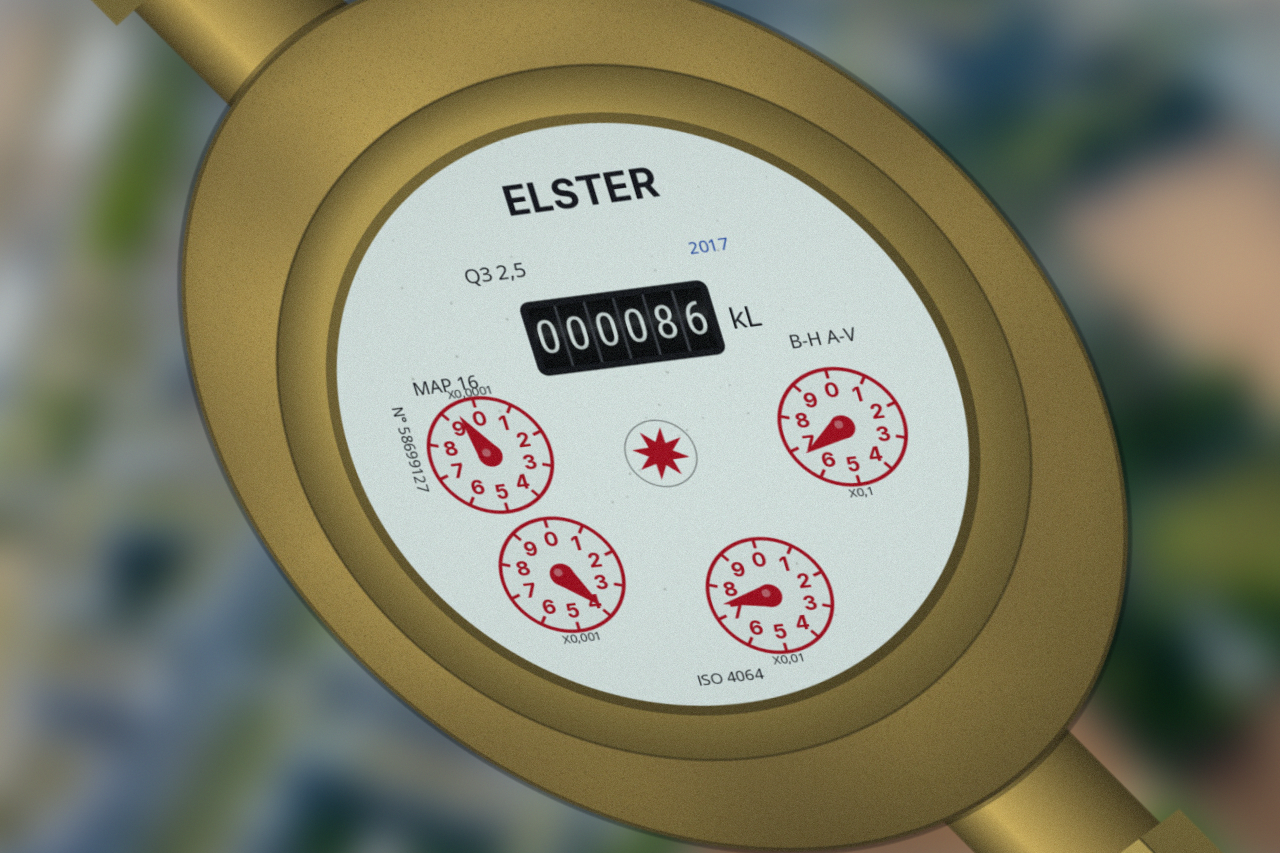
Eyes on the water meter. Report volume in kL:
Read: 86.6739 kL
